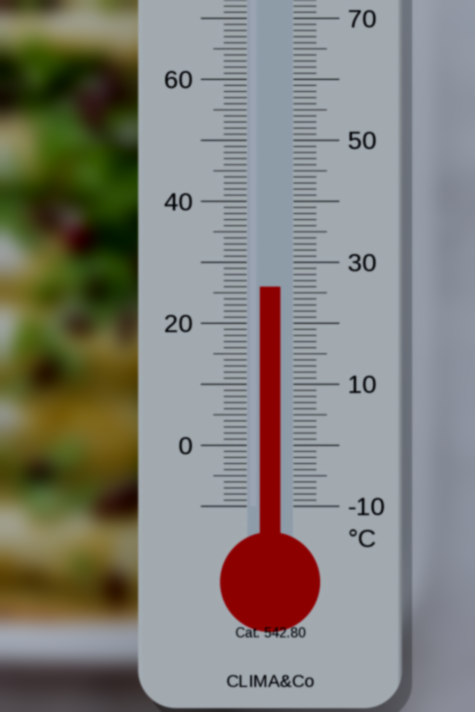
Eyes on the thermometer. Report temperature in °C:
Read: 26 °C
